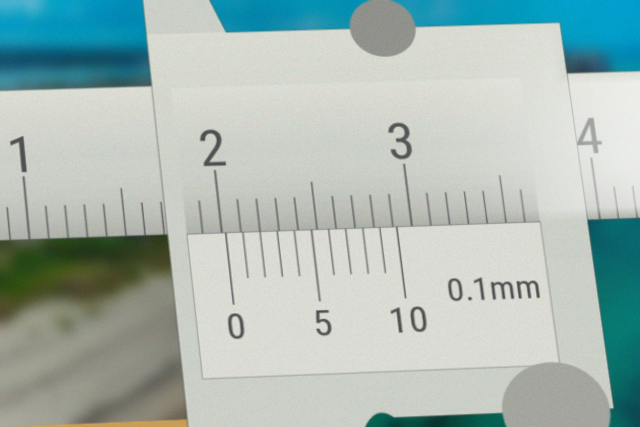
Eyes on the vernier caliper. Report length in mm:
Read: 20.2 mm
